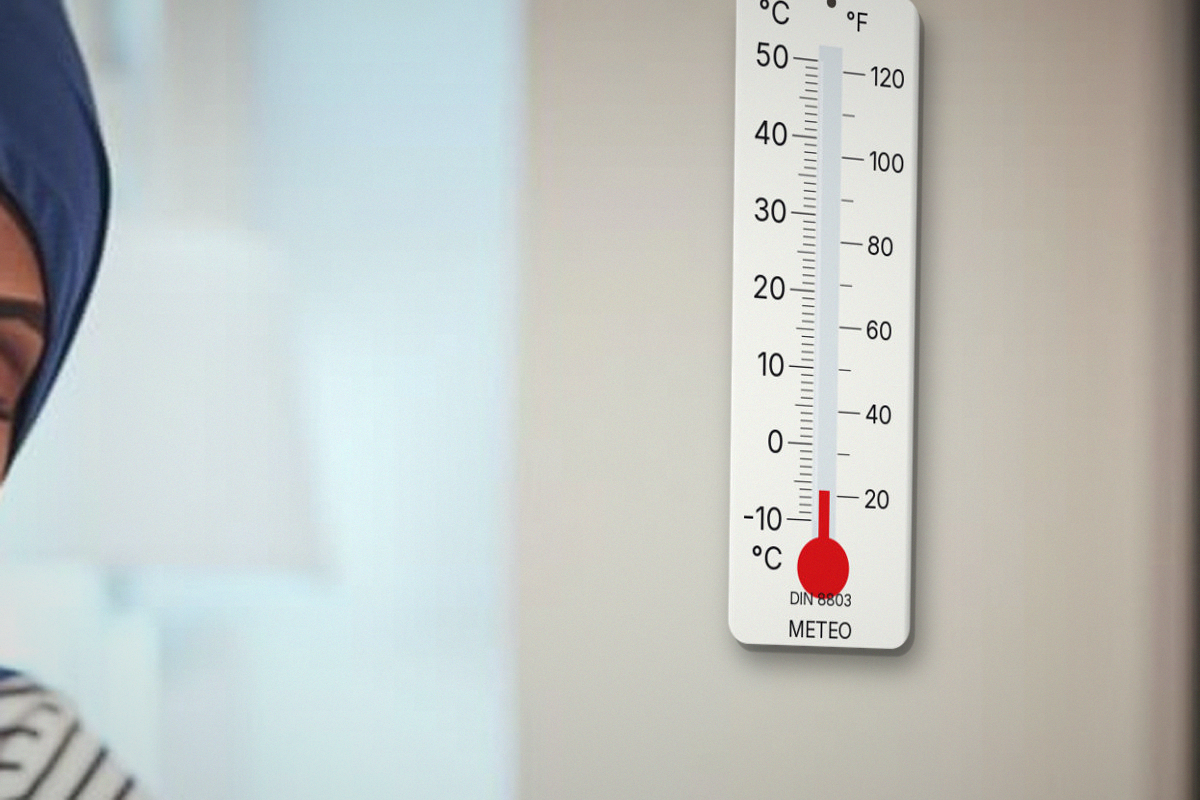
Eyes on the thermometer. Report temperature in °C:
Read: -6 °C
